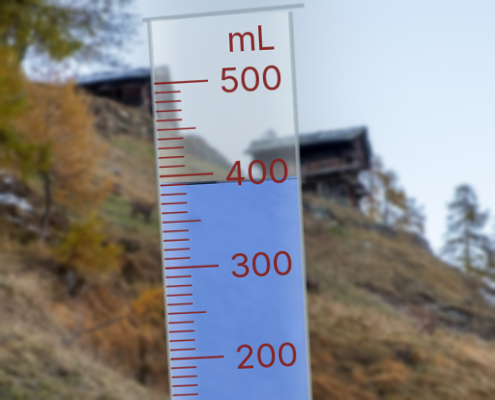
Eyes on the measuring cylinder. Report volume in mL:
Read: 390 mL
